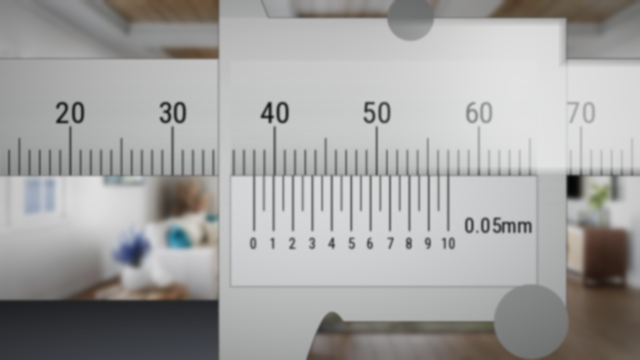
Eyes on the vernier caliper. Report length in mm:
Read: 38.0 mm
